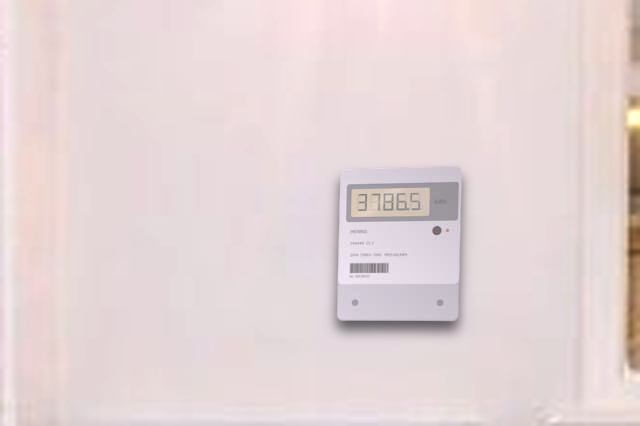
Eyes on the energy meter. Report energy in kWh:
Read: 3786.5 kWh
